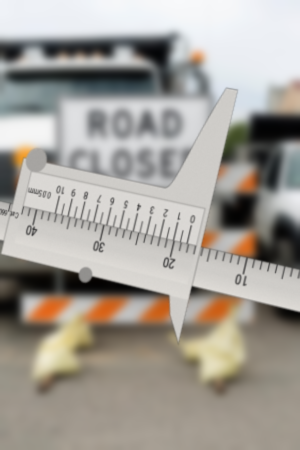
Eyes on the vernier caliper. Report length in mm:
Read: 18.2 mm
